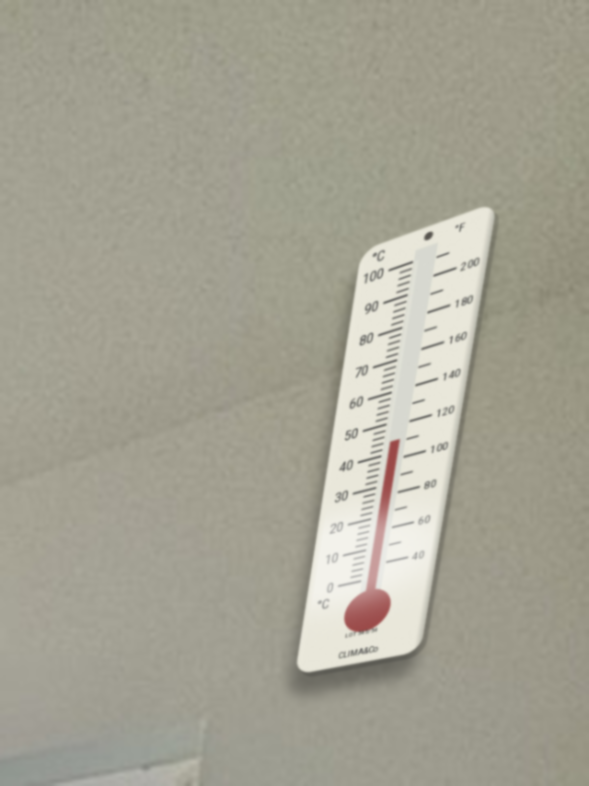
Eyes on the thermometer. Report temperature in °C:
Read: 44 °C
